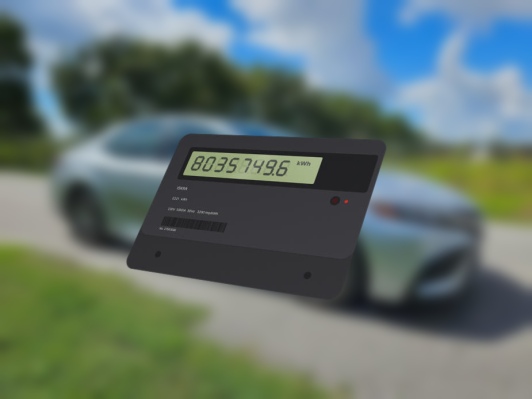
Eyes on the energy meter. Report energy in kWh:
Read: 8035749.6 kWh
